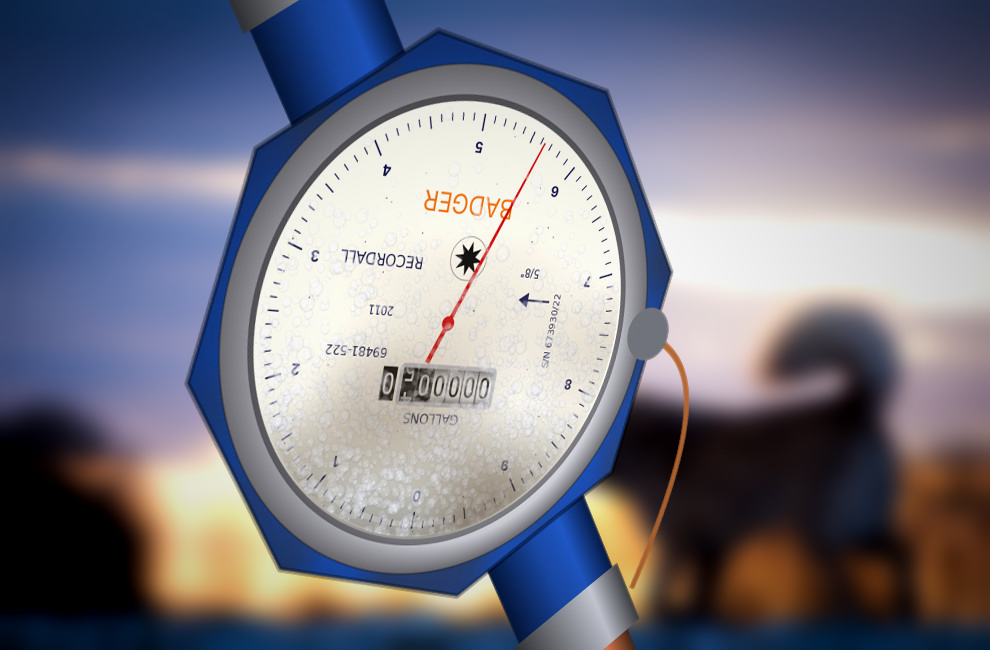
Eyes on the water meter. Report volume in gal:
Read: 45.6 gal
